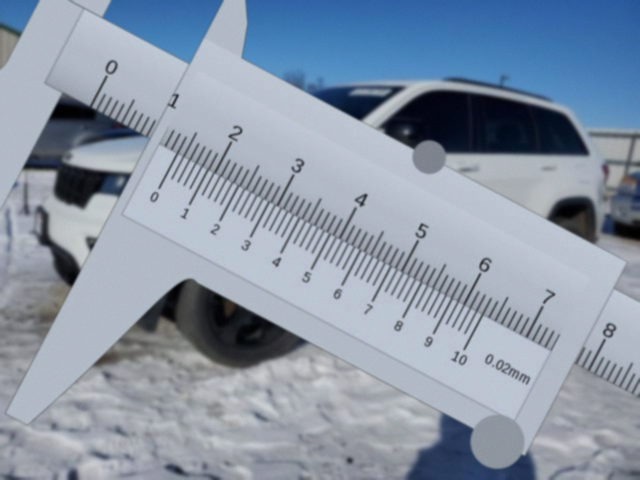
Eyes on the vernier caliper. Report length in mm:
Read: 14.0 mm
